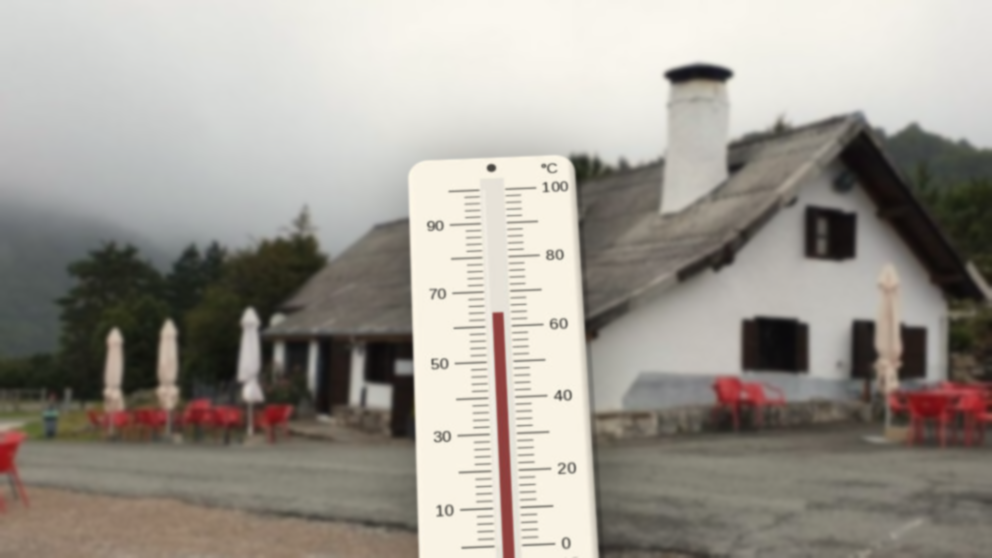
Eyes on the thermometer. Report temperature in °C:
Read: 64 °C
